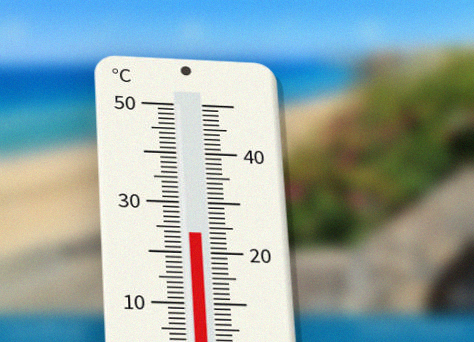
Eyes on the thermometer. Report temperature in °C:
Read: 24 °C
